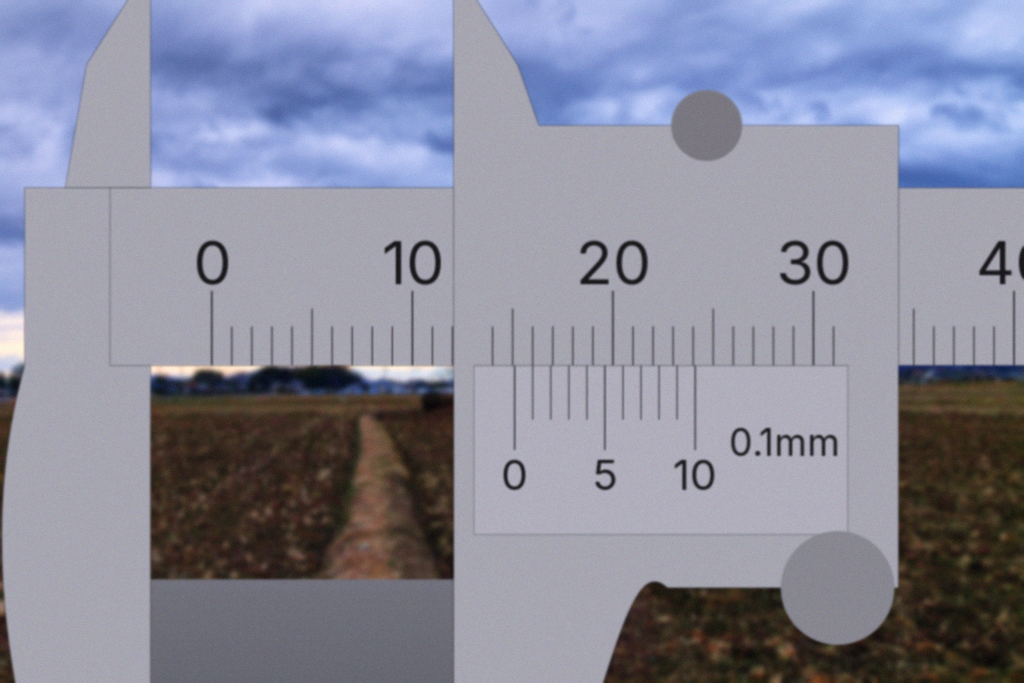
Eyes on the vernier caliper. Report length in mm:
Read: 15.1 mm
